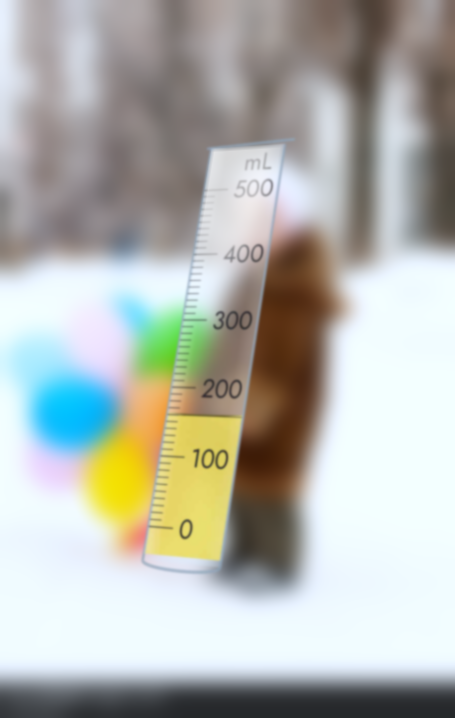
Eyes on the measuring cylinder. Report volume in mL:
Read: 160 mL
